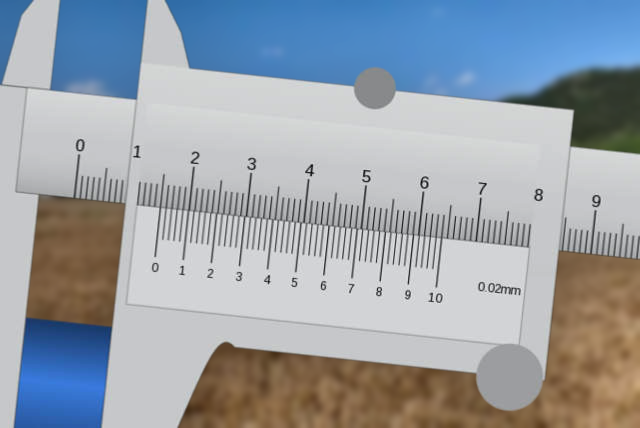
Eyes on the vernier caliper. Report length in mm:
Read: 15.0 mm
